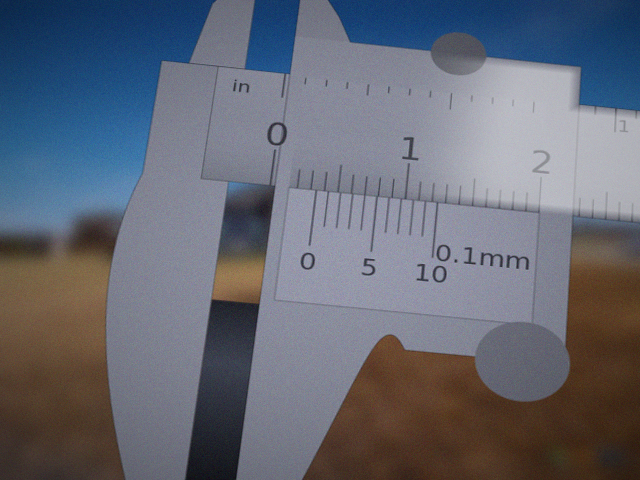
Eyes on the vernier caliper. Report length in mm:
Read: 3.4 mm
